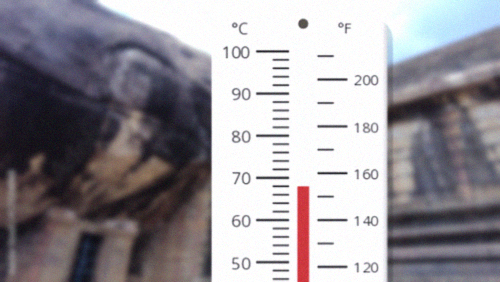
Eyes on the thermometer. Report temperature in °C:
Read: 68 °C
